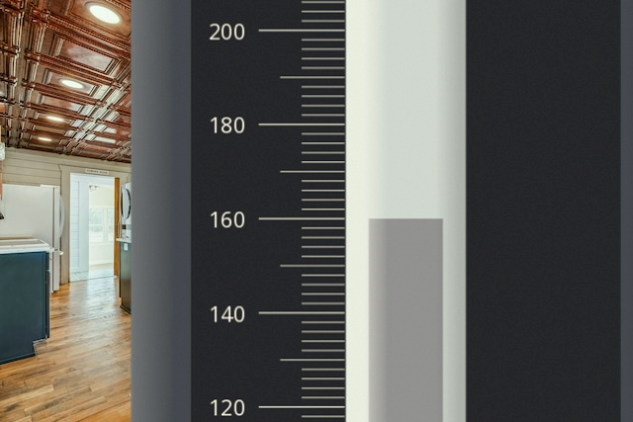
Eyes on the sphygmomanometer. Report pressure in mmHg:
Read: 160 mmHg
